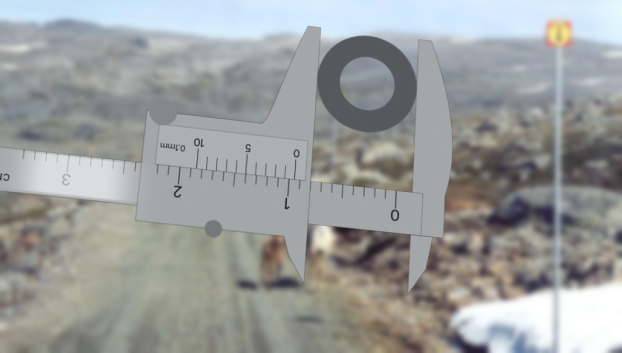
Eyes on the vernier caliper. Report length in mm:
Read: 9.5 mm
